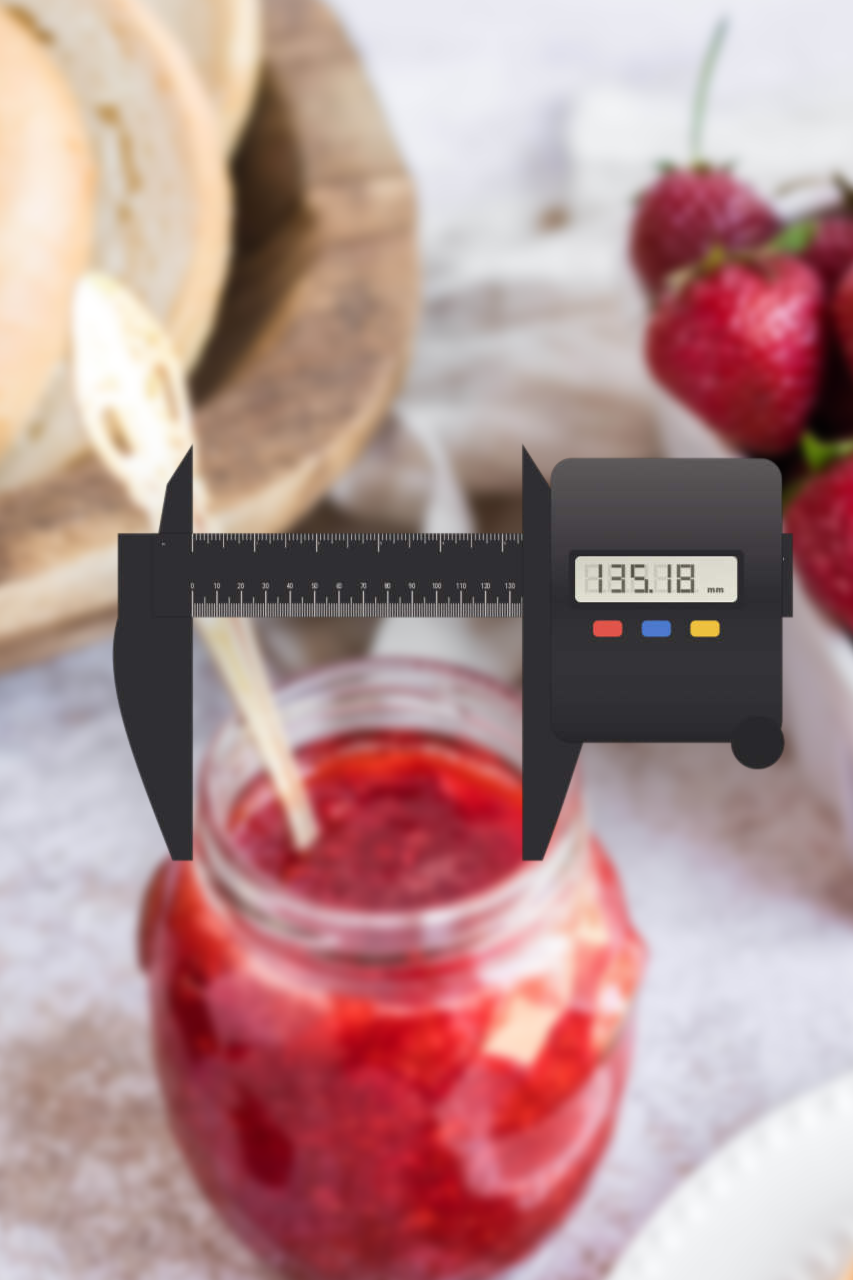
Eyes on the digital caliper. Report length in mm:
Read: 135.18 mm
